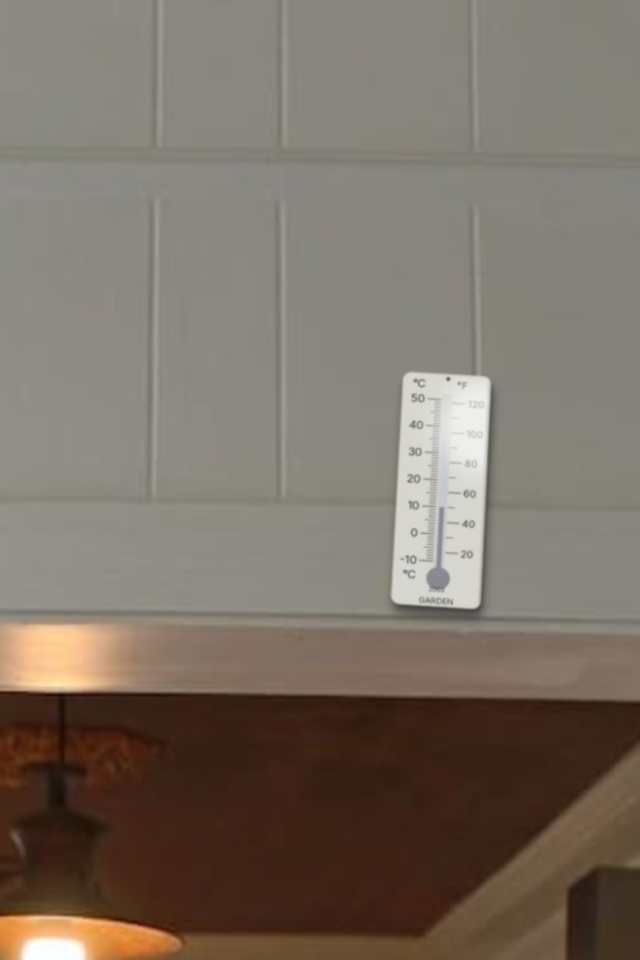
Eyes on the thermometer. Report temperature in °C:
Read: 10 °C
